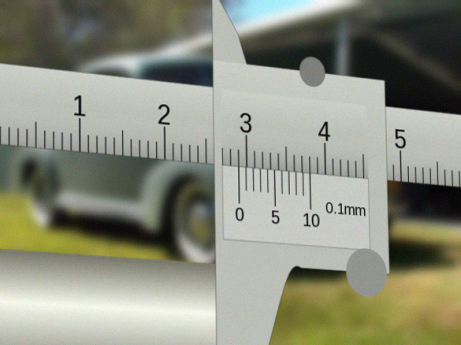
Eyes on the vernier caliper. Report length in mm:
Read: 29.0 mm
